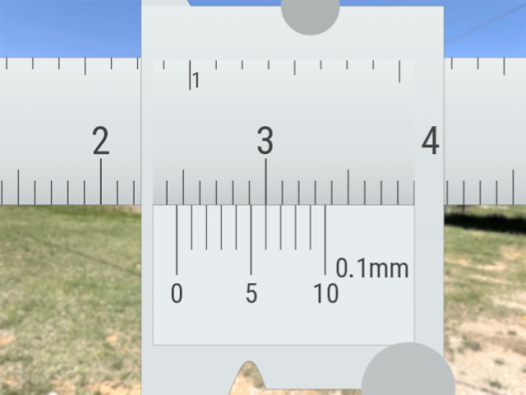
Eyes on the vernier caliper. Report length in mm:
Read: 24.6 mm
